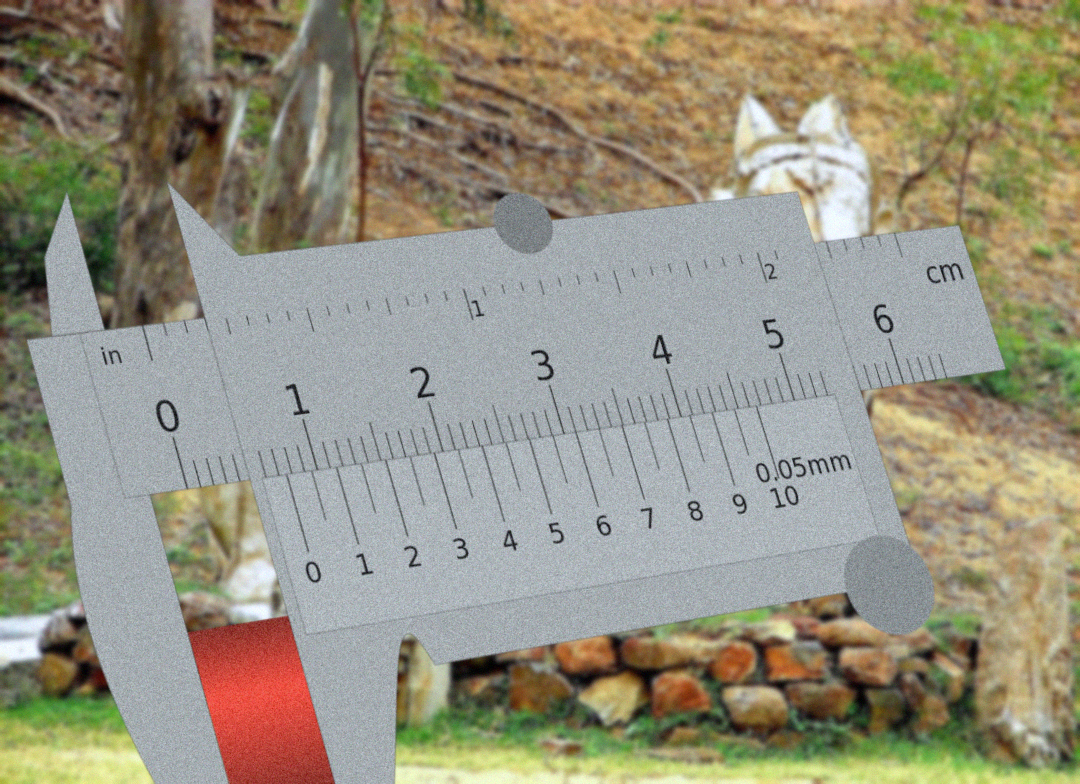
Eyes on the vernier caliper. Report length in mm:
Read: 7.6 mm
